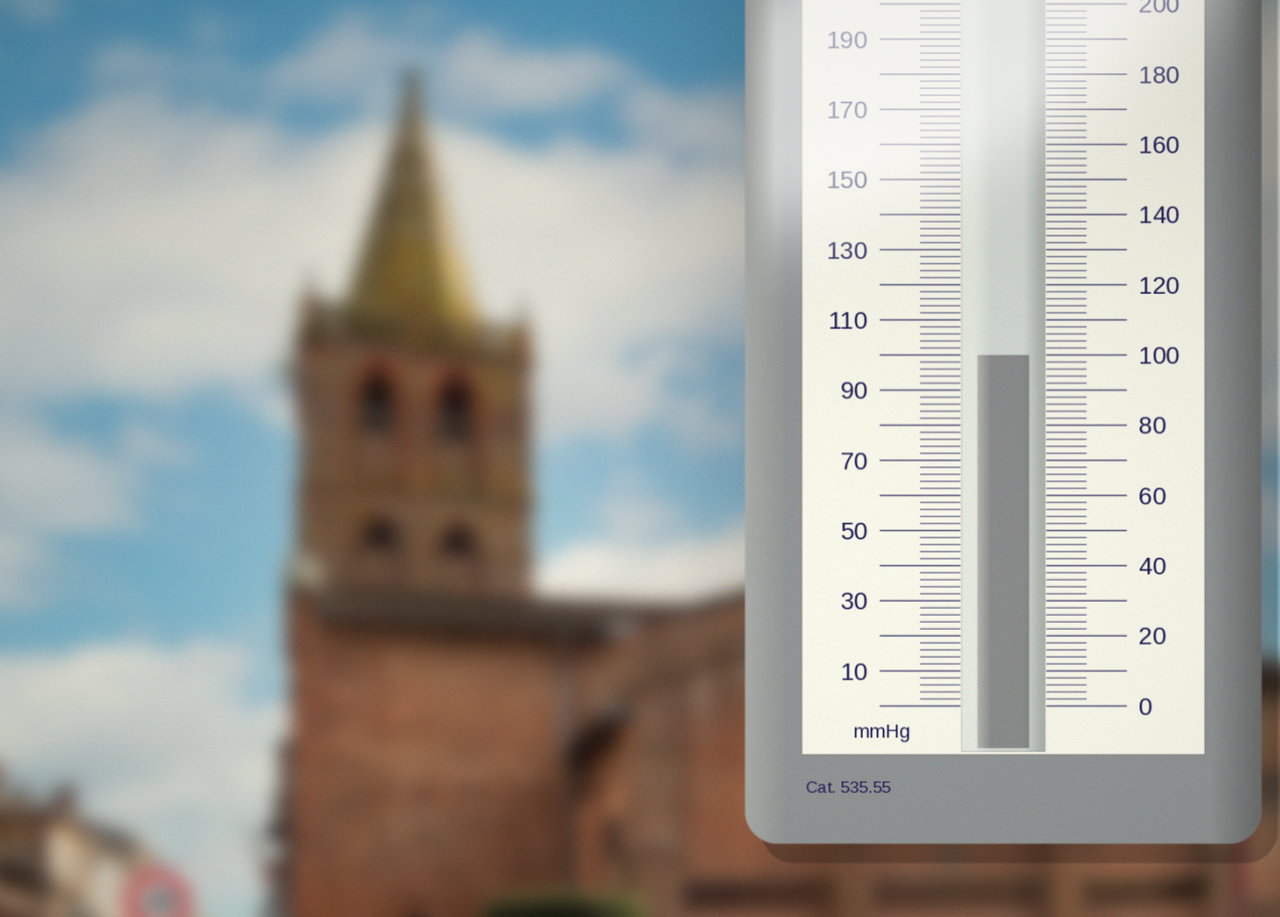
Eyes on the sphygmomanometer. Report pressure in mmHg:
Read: 100 mmHg
